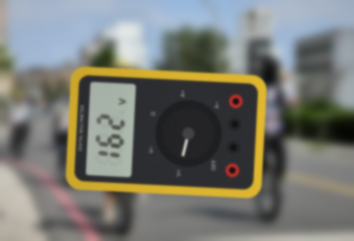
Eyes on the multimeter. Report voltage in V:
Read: 162 V
